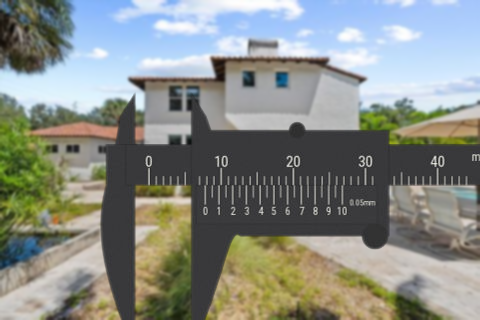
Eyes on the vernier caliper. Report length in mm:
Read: 7.8 mm
